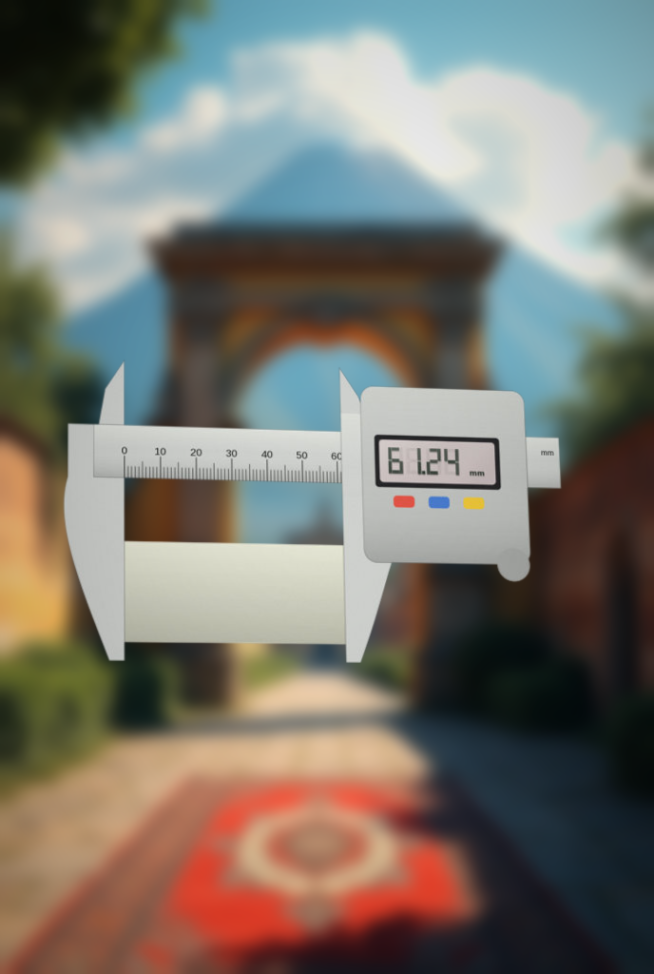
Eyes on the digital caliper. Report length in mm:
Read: 61.24 mm
